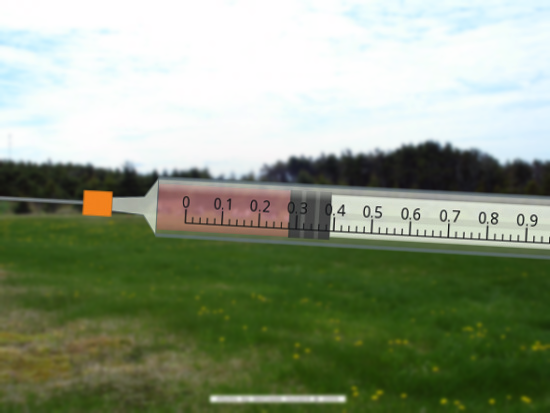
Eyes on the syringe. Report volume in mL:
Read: 0.28 mL
